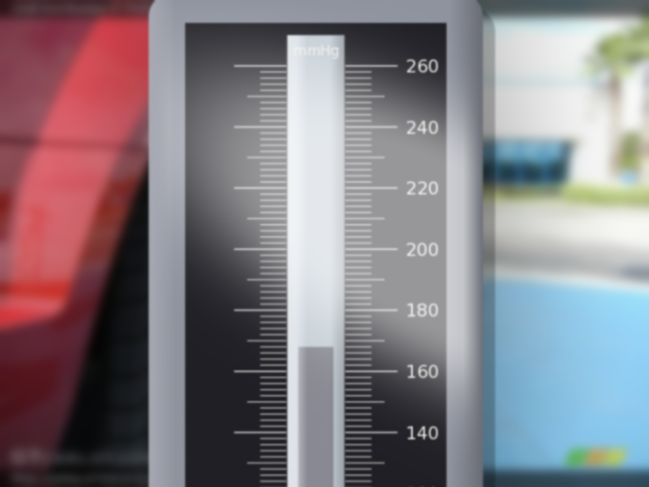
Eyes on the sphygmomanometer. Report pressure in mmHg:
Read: 168 mmHg
